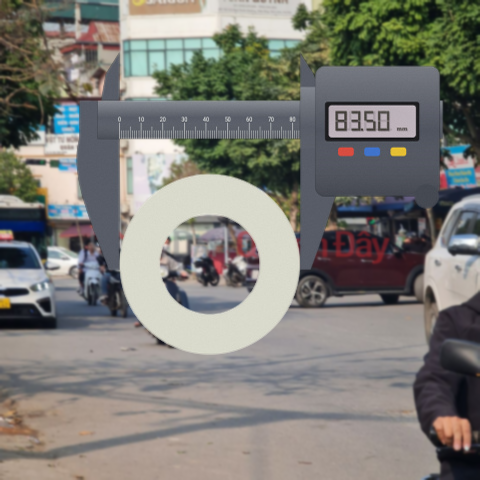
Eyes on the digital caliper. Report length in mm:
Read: 83.50 mm
